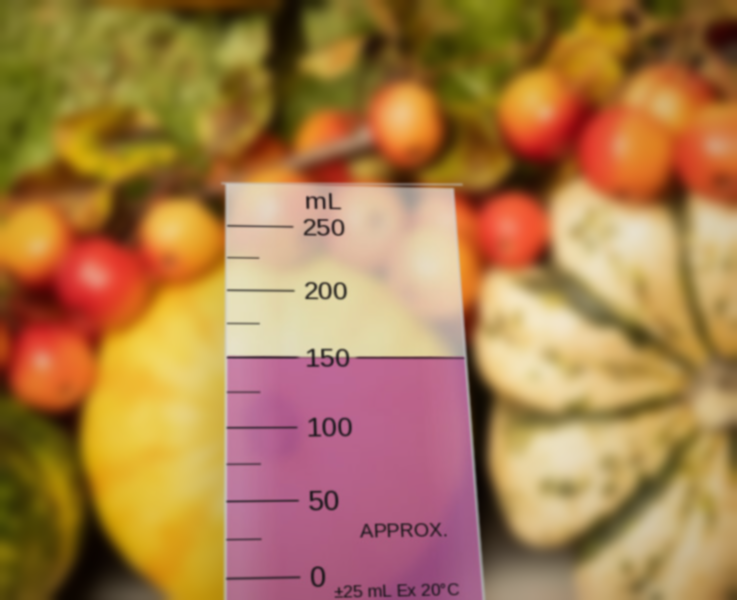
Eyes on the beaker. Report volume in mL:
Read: 150 mL
